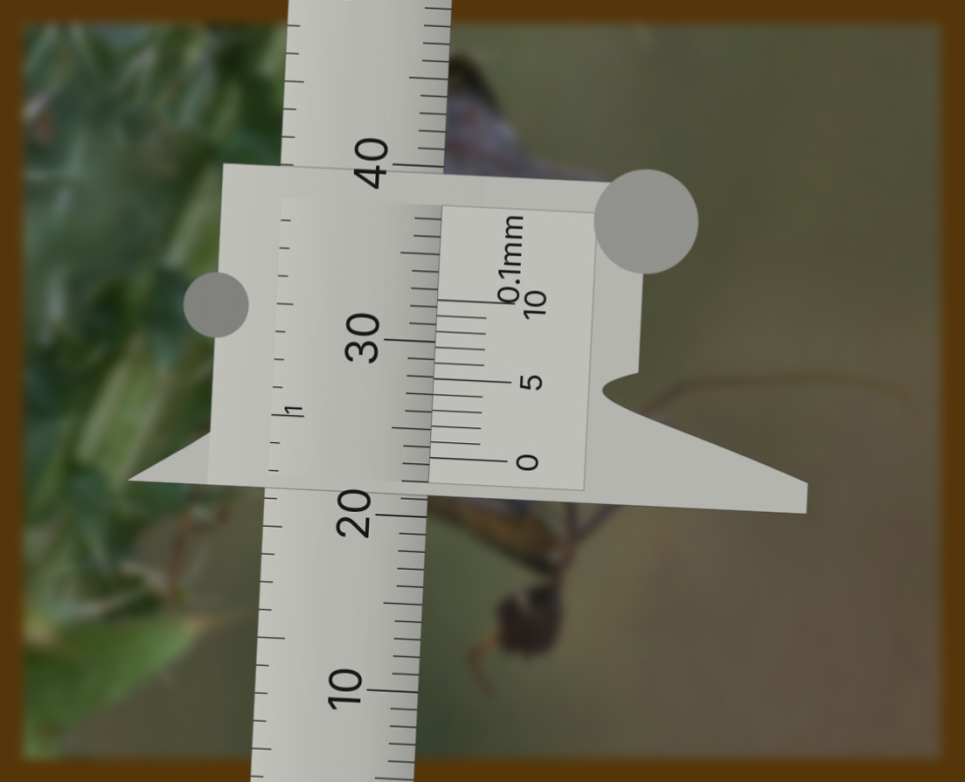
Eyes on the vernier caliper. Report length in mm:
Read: 23.4 mm
